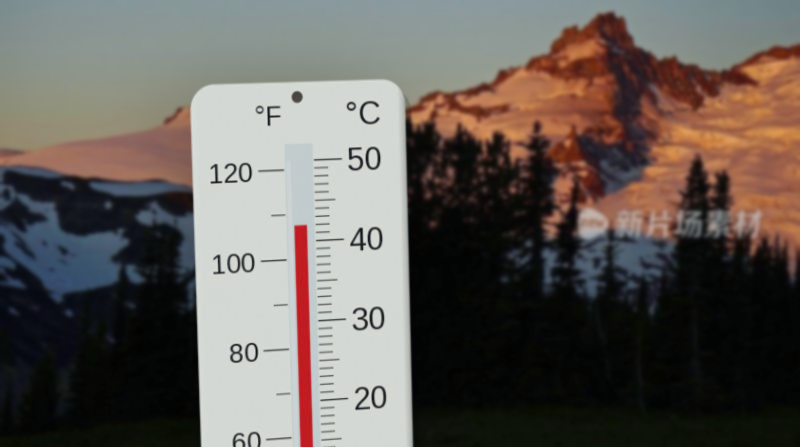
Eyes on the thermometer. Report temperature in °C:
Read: 42 °C
